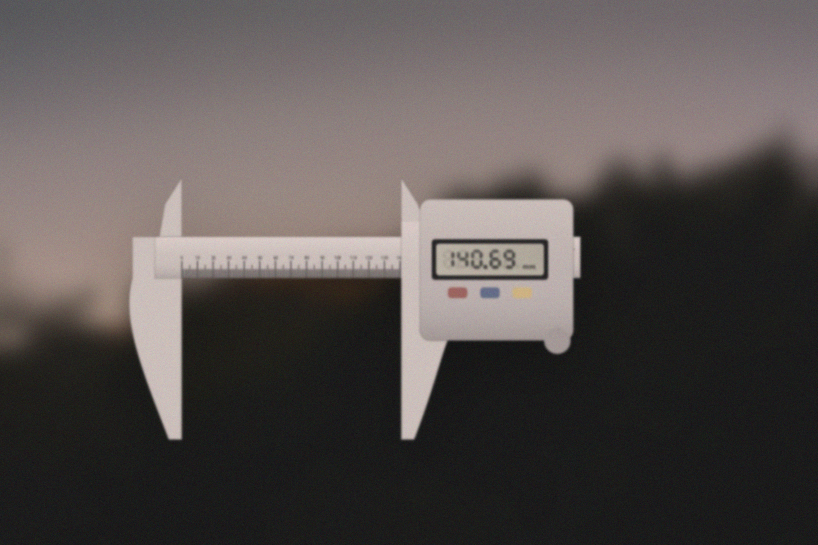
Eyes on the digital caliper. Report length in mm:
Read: 140.69 mm
